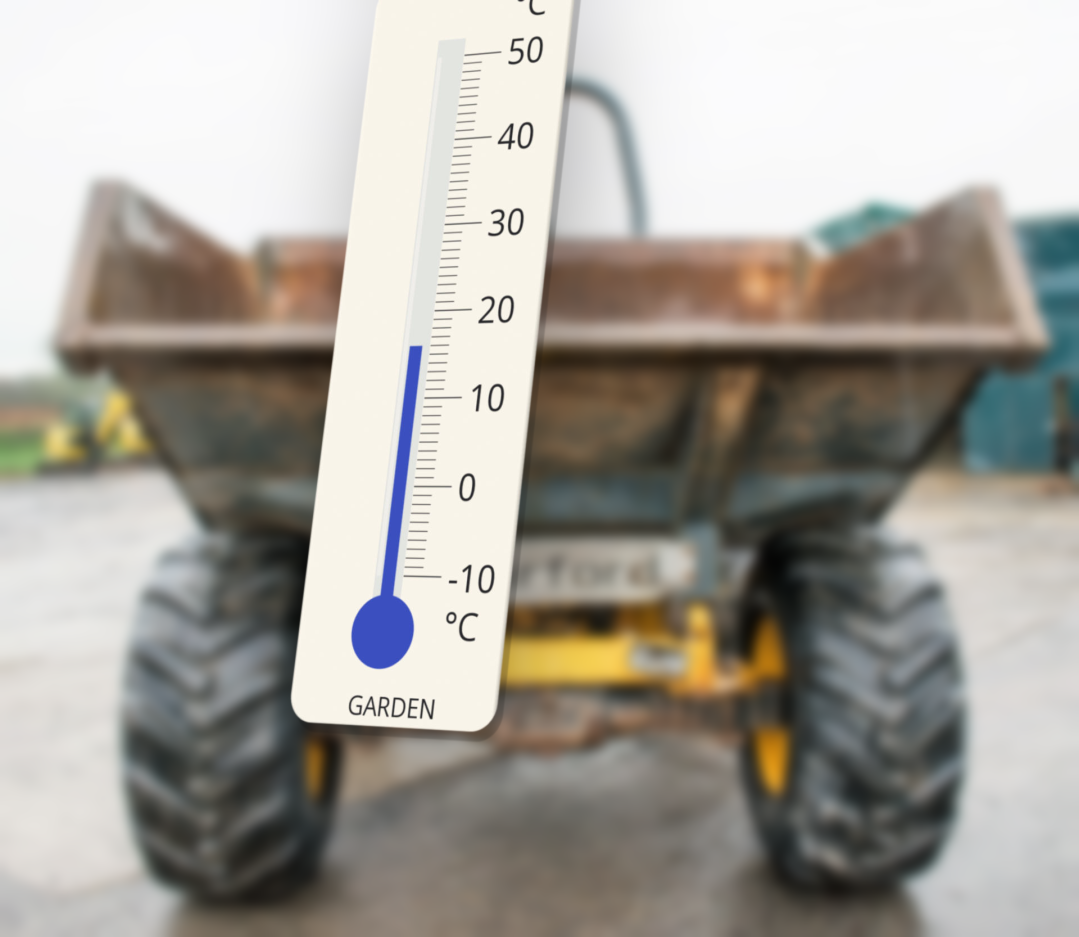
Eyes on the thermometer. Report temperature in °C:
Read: 16 °C
